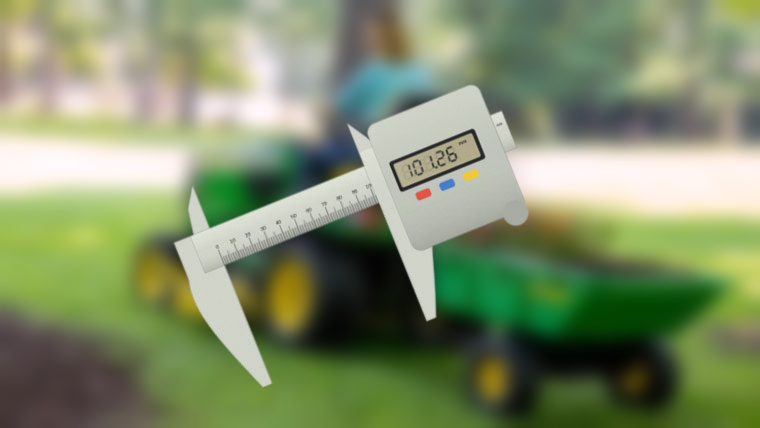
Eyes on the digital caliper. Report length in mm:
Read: 101.26 mm
